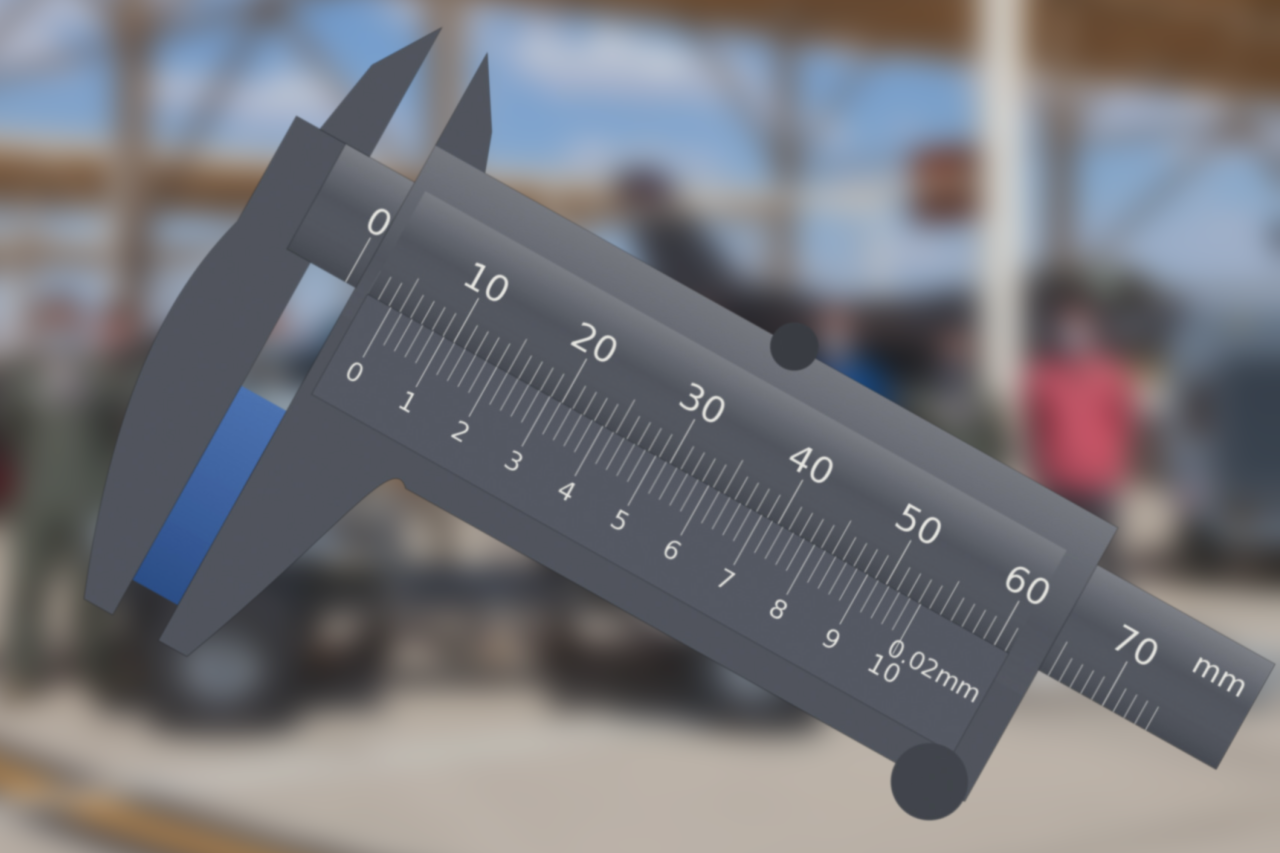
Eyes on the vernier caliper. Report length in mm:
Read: 4.2 mm
